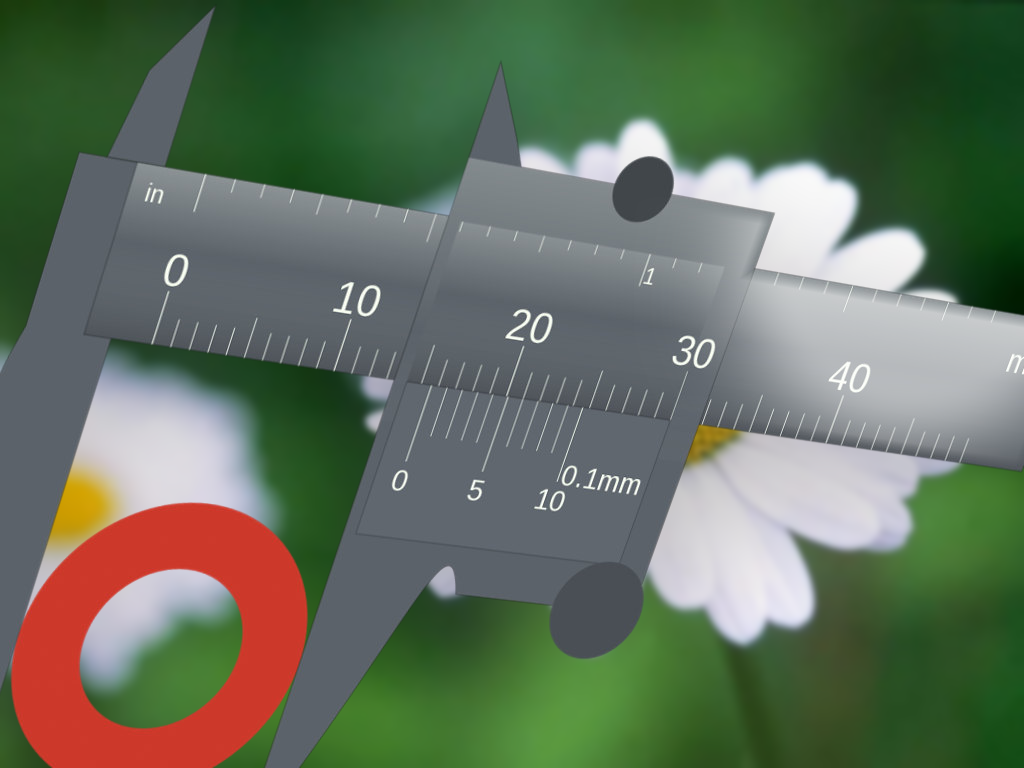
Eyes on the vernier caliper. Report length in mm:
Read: 15.6 mm
